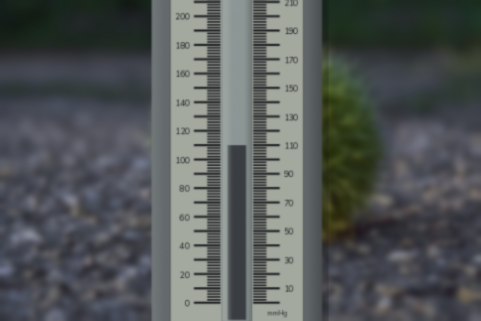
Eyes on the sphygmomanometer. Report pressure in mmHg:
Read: 110 mmHg
